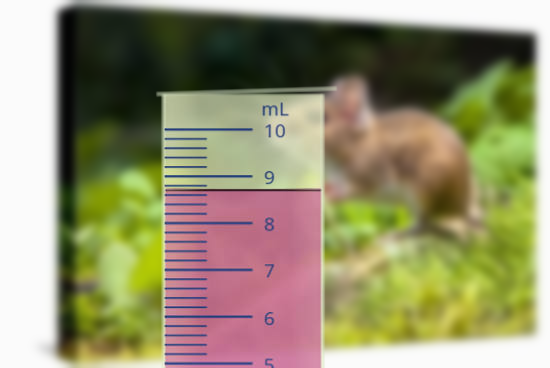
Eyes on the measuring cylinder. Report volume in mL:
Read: 8.7 mL
